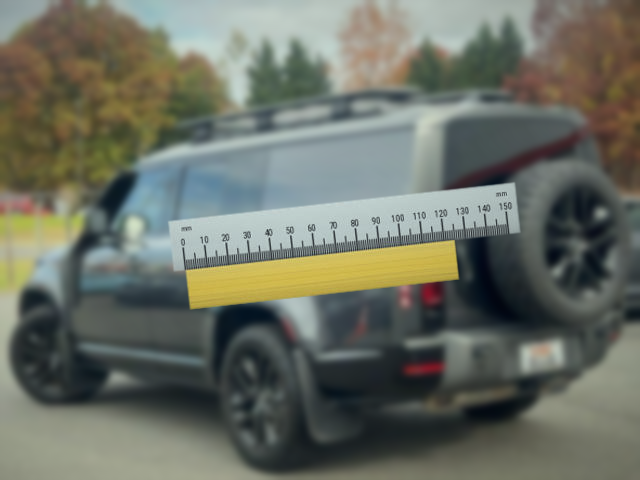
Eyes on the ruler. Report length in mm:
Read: 125 mm
